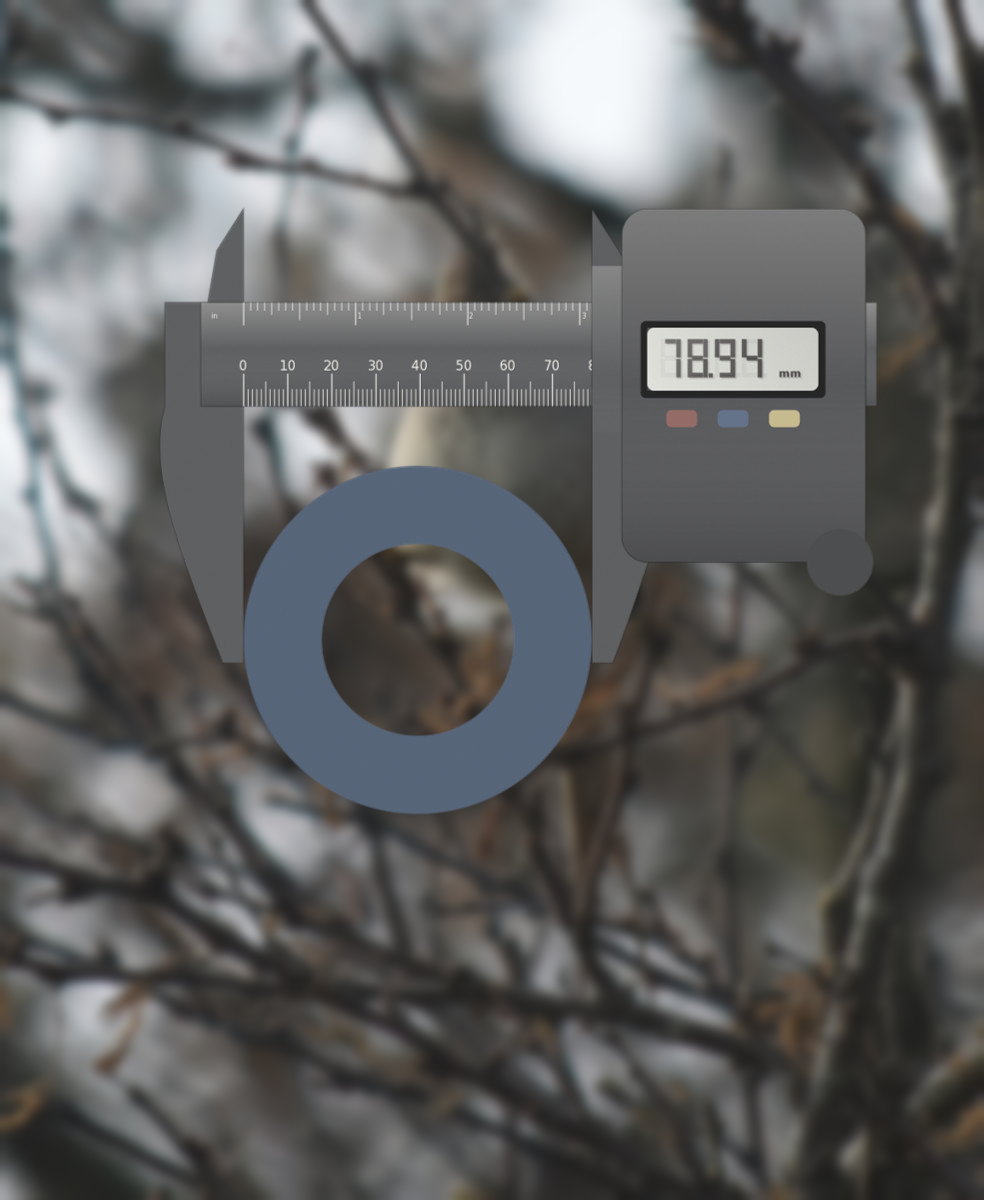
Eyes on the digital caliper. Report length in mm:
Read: 78.94 mm
